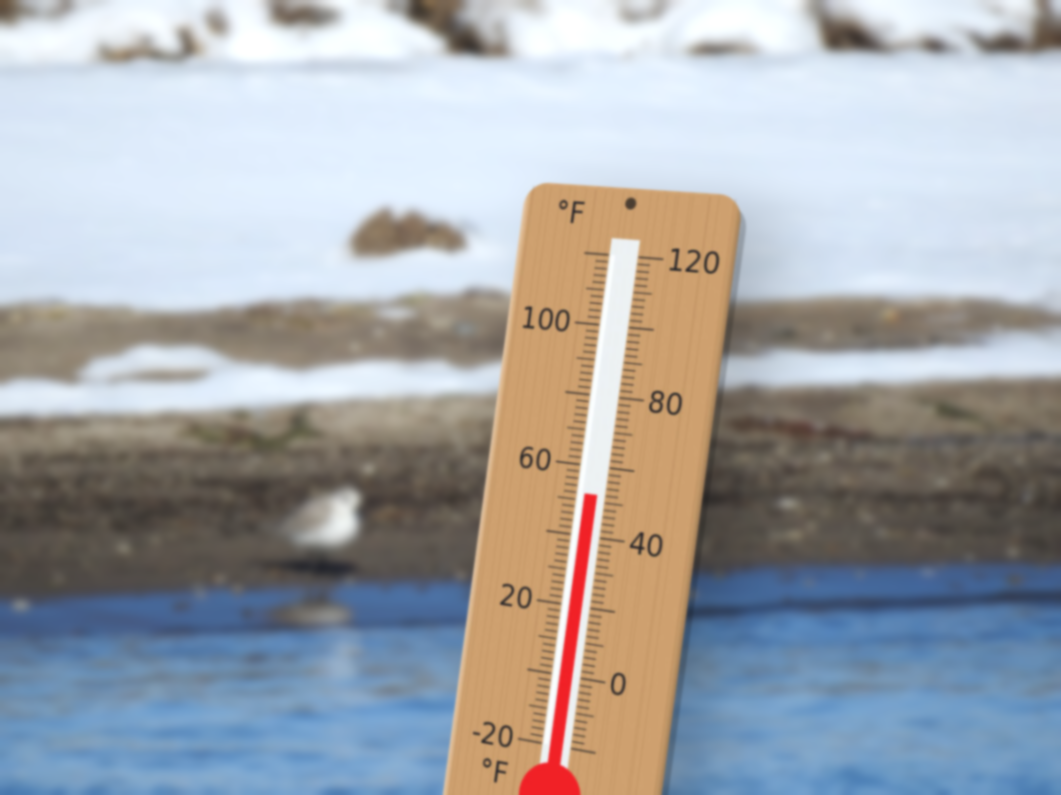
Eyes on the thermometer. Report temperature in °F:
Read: 52 °F
